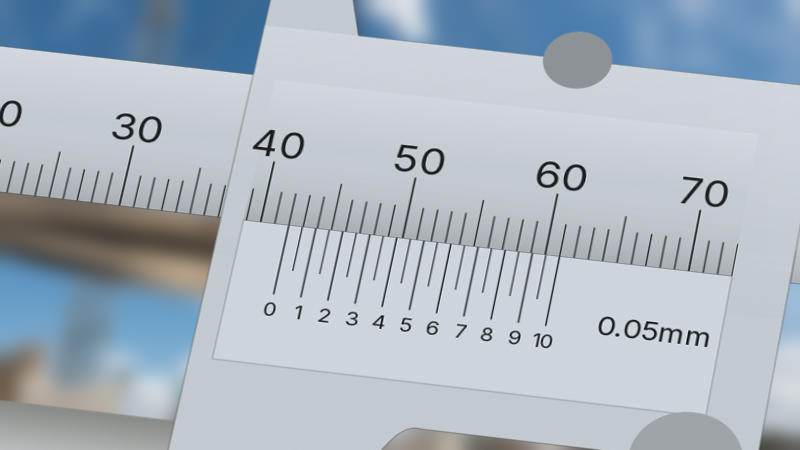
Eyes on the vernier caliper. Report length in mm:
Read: 42.0 mm
